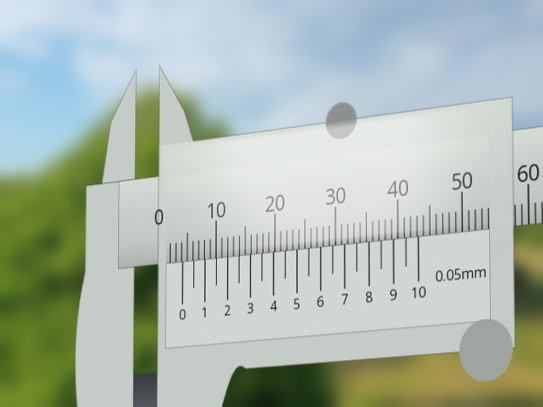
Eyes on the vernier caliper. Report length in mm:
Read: 4.2 mm
